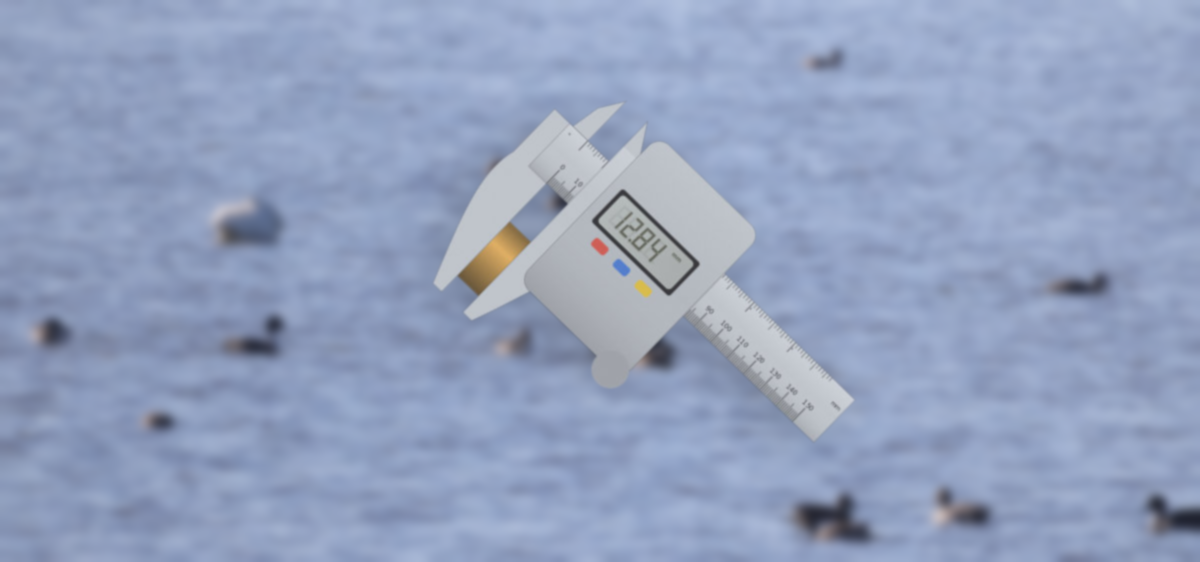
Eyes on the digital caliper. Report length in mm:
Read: 12.84 mm
